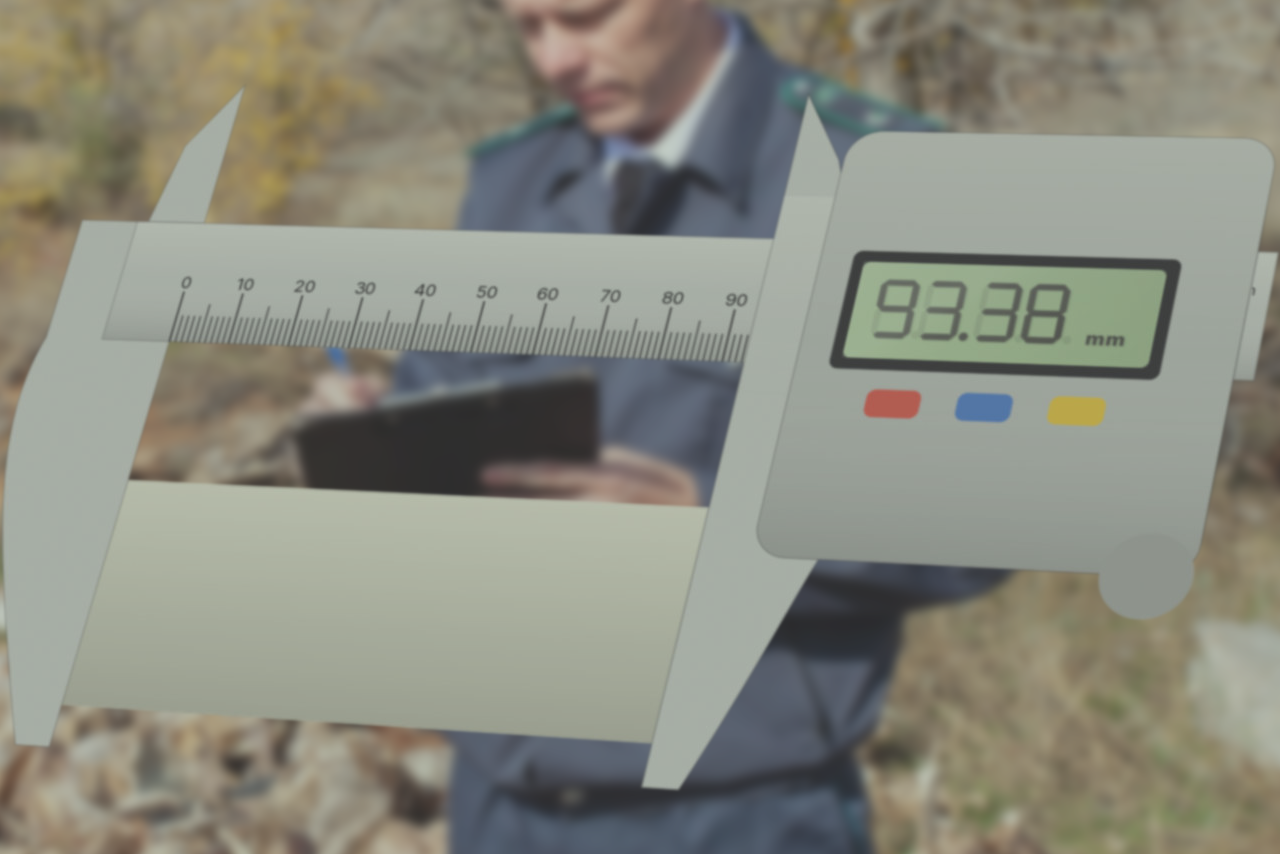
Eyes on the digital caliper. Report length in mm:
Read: 93.38 mm
